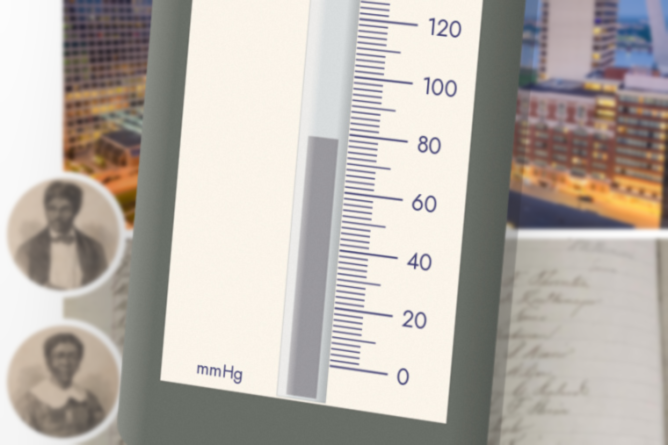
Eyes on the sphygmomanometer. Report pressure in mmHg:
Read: 78 mmHg
